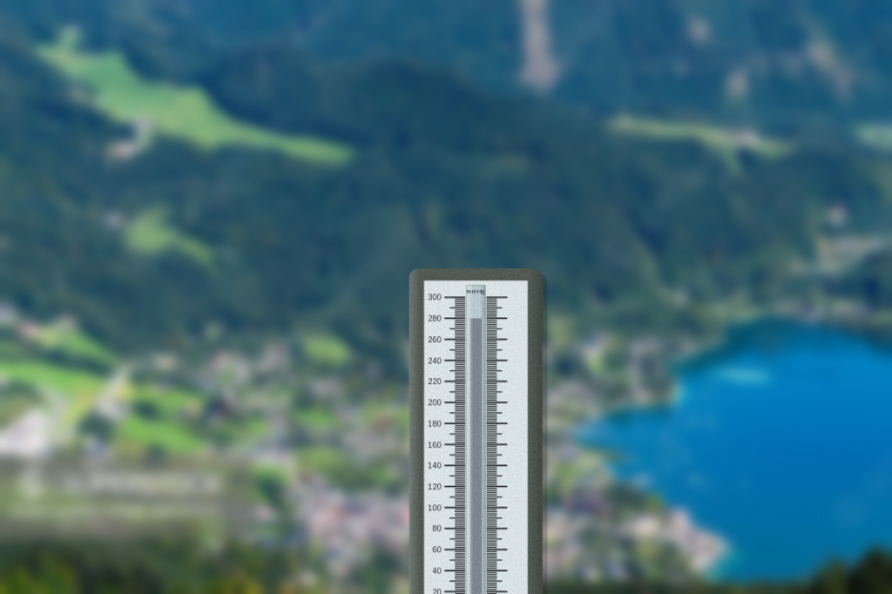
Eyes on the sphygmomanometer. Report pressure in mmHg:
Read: 280 mmHg
